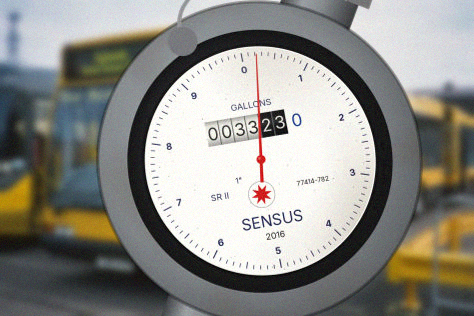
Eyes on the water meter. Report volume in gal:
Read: 33230.2 gal
